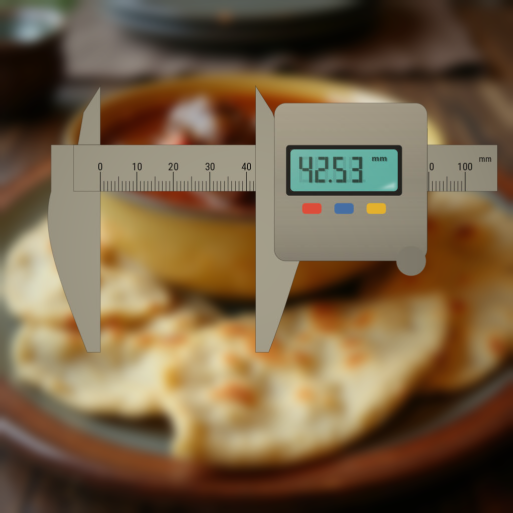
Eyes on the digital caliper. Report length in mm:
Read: 42.53 mm
